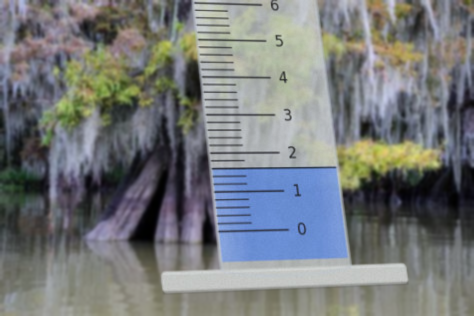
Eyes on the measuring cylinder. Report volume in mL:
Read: 1.6 mL
